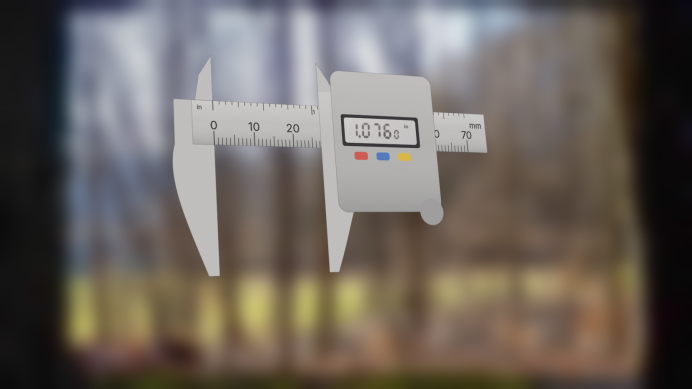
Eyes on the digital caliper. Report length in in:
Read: 1.0760 in
